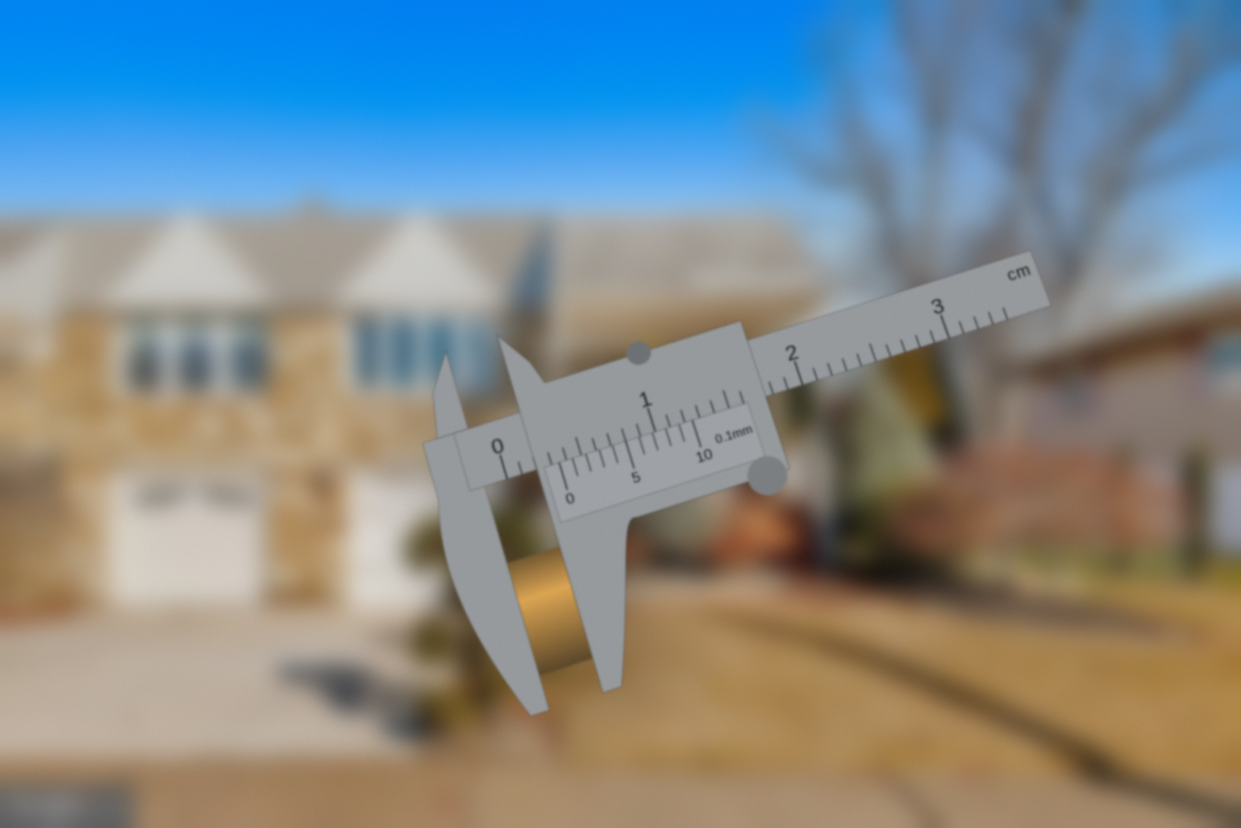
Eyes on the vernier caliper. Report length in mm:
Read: 3.5 mm
